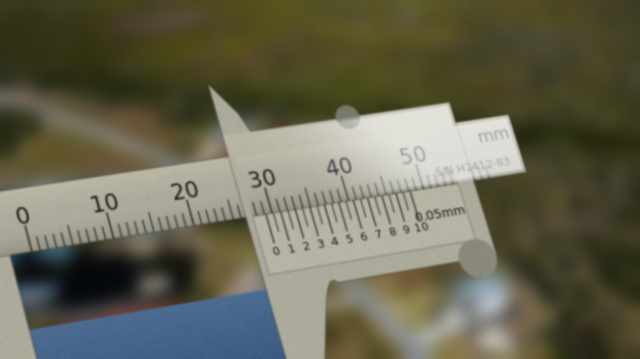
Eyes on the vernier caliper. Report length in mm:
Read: 29.2 mm
